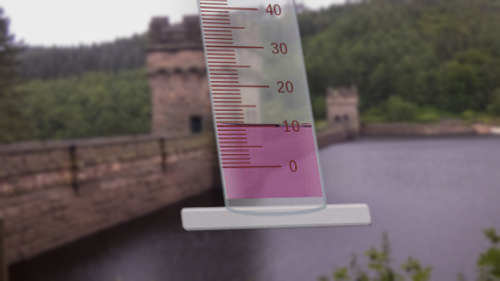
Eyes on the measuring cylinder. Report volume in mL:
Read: 10 mL
